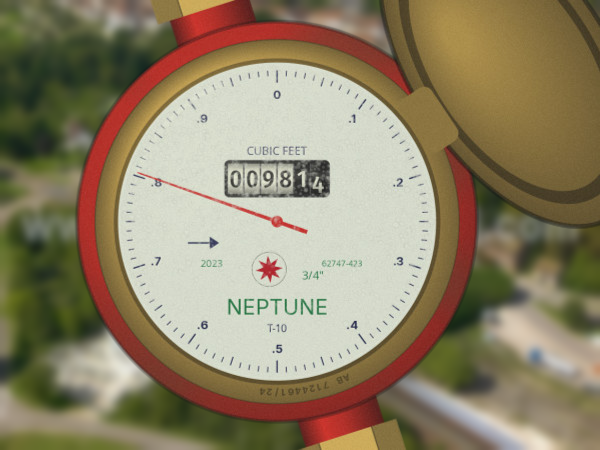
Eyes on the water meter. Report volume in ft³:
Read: 9813.80 ft³
